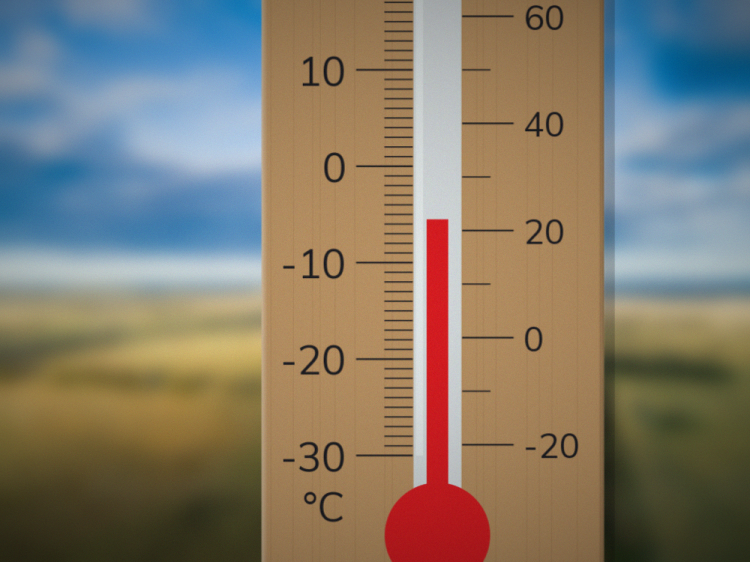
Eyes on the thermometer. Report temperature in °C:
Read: -5.5 °C
